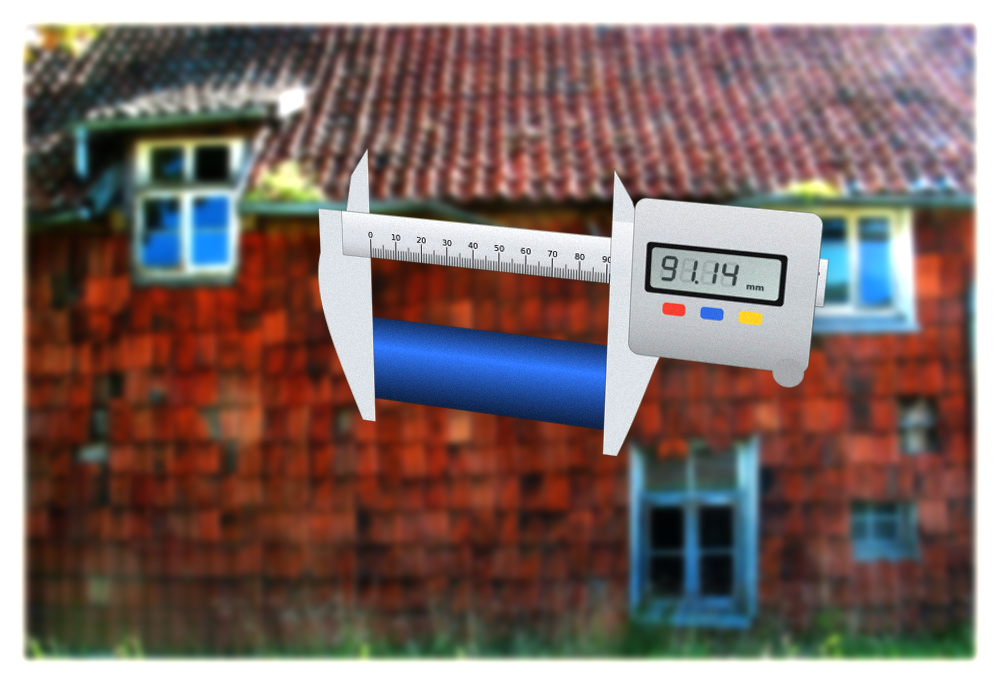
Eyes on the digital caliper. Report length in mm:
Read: 91.14 mm
